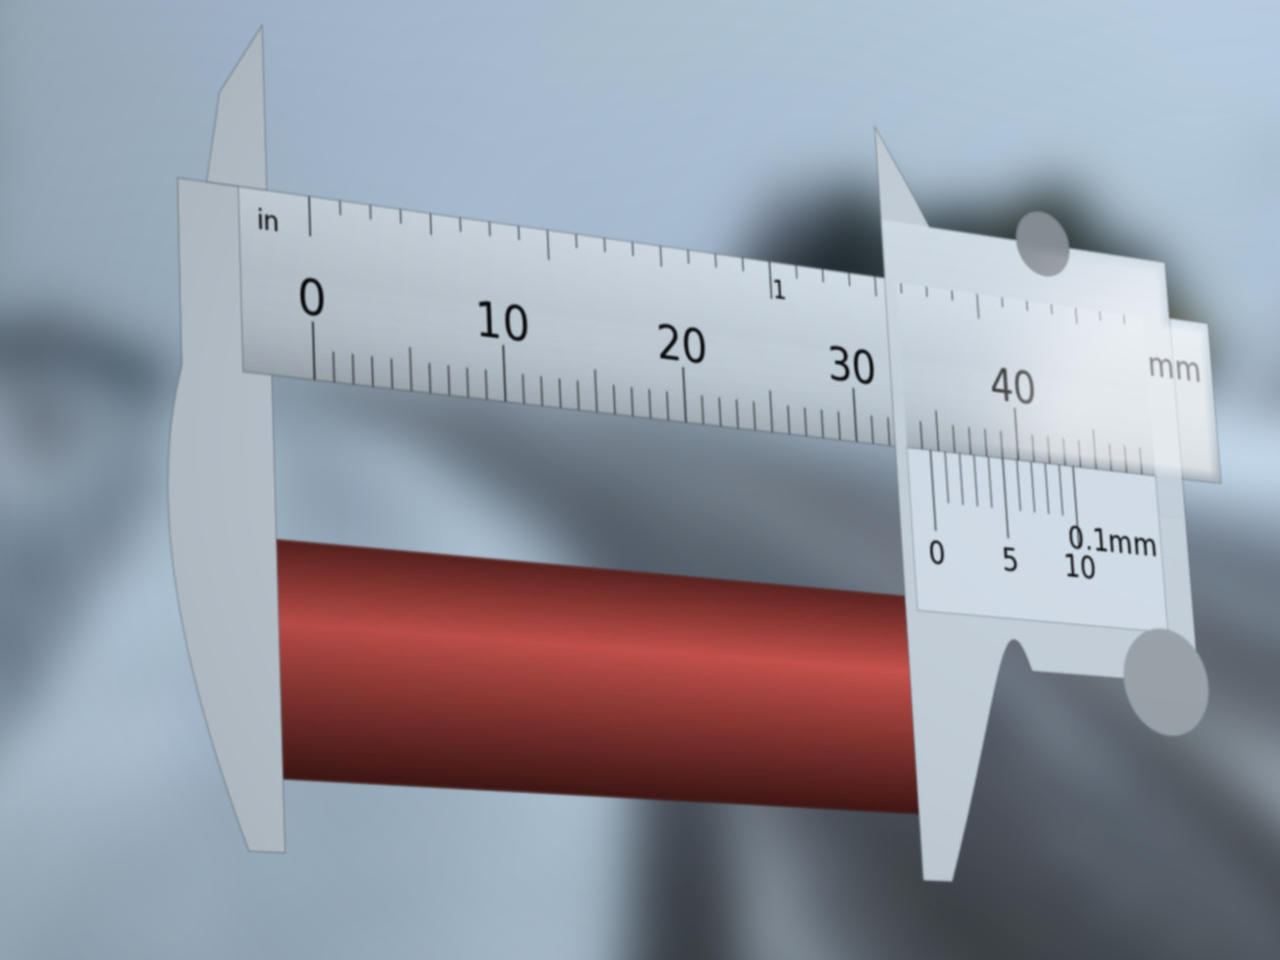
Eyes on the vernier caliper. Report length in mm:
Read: 34.5 mm
